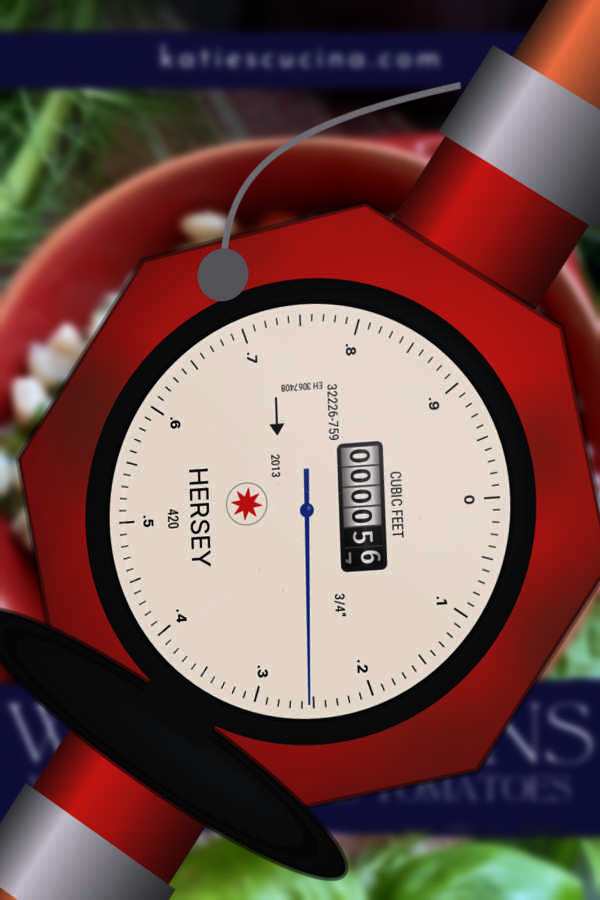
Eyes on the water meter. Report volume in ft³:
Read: 56.25 ft³
